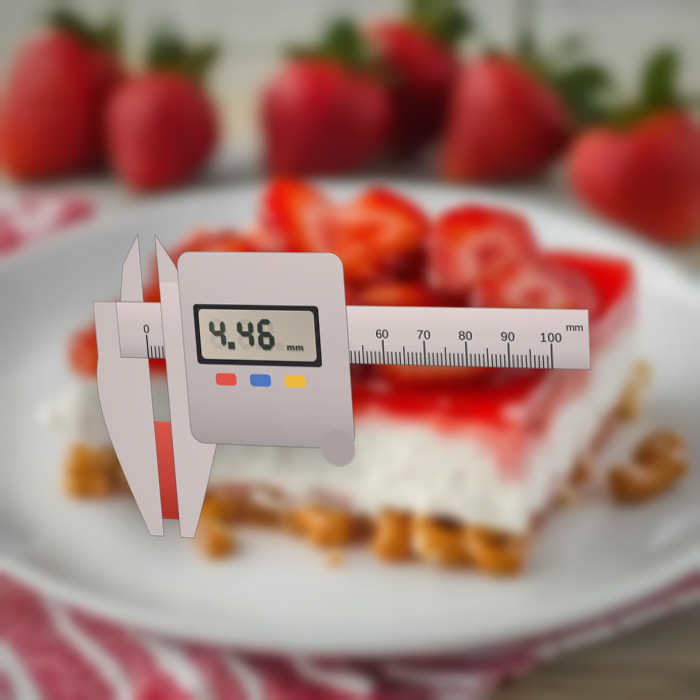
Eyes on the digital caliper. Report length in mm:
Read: 4.46 mm
